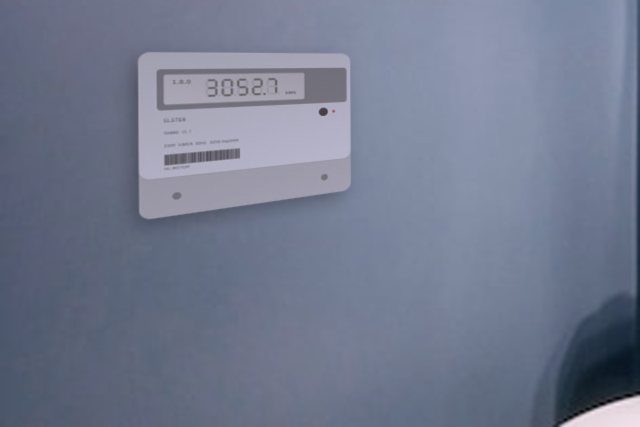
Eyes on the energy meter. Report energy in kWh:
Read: 3052.7 kWh
